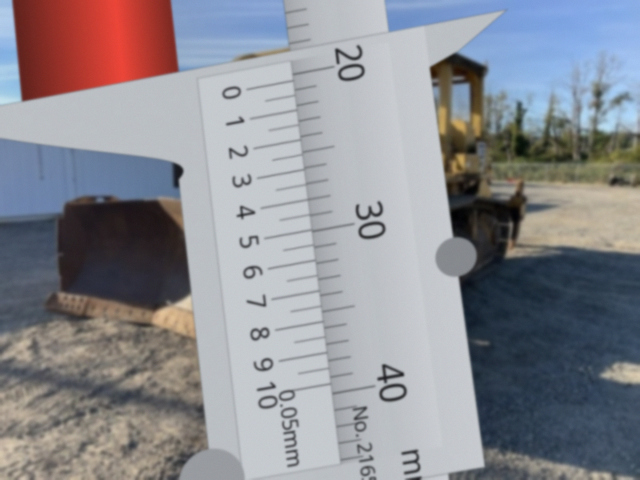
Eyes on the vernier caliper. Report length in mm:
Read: 20.4 mm
